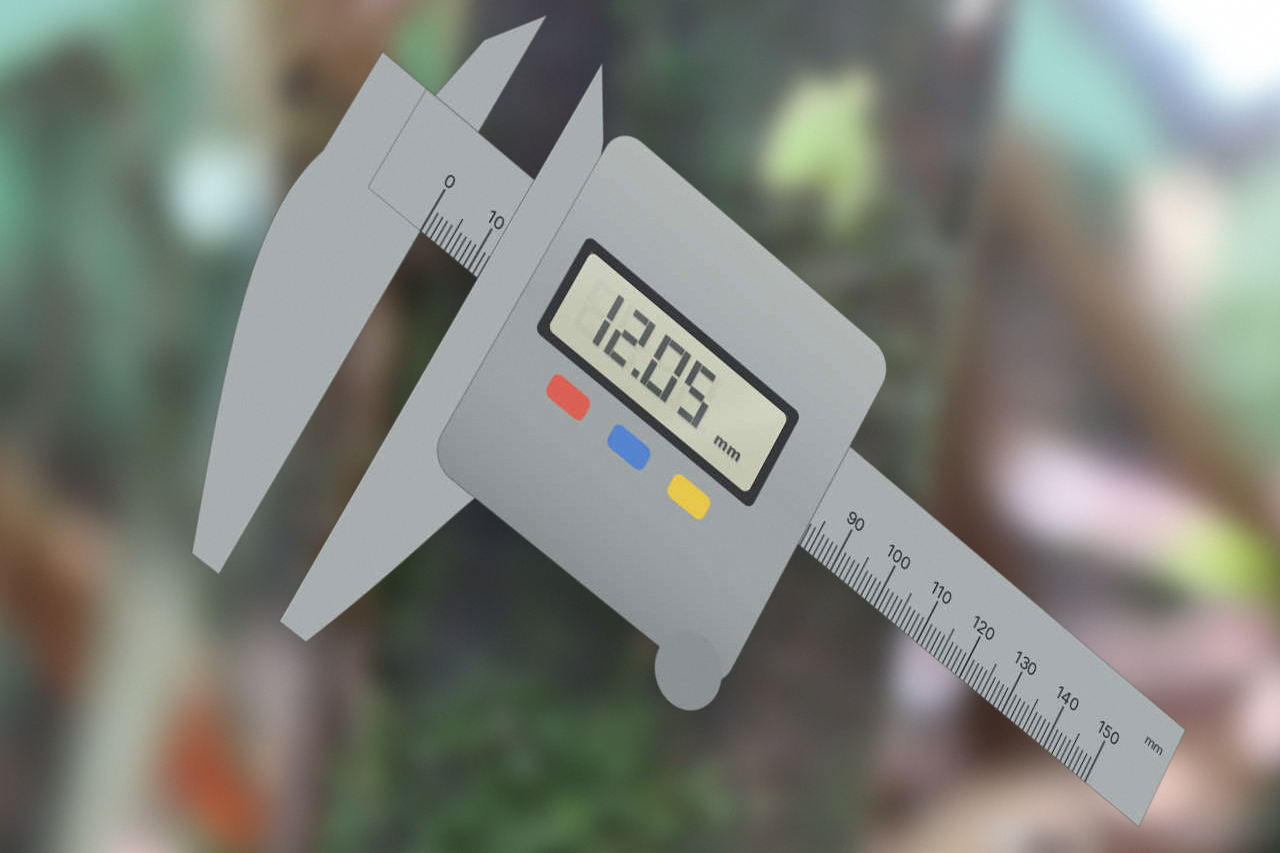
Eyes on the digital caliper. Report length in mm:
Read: 12.05 mm
